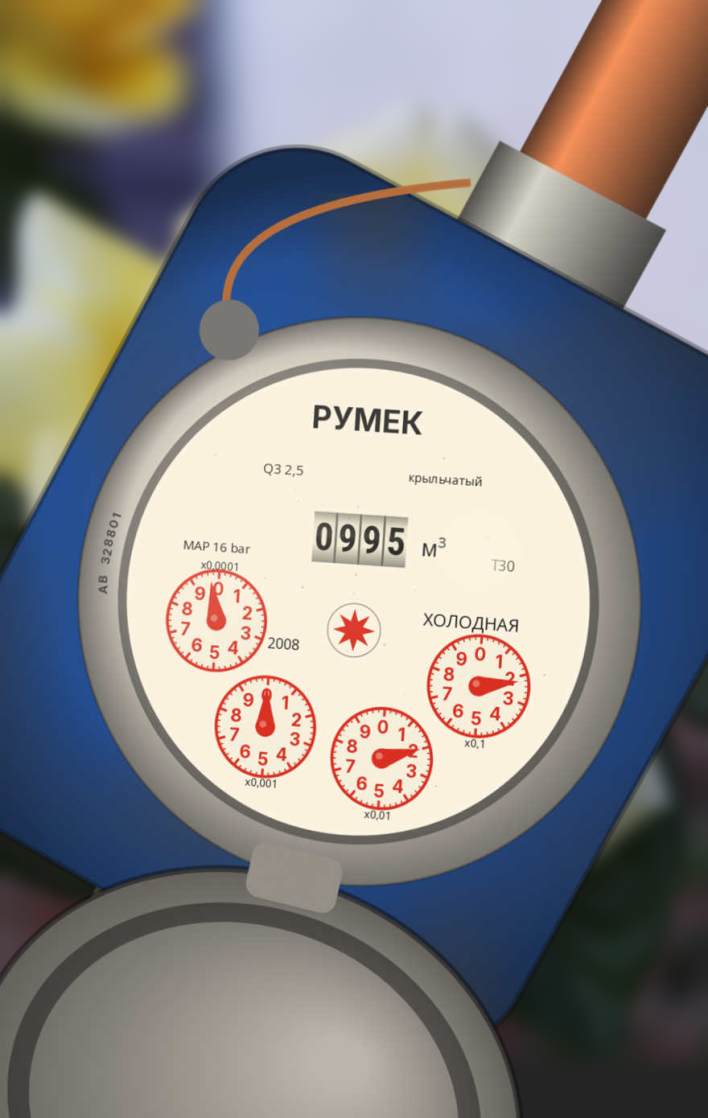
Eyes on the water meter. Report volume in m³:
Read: 995.2199 m³
